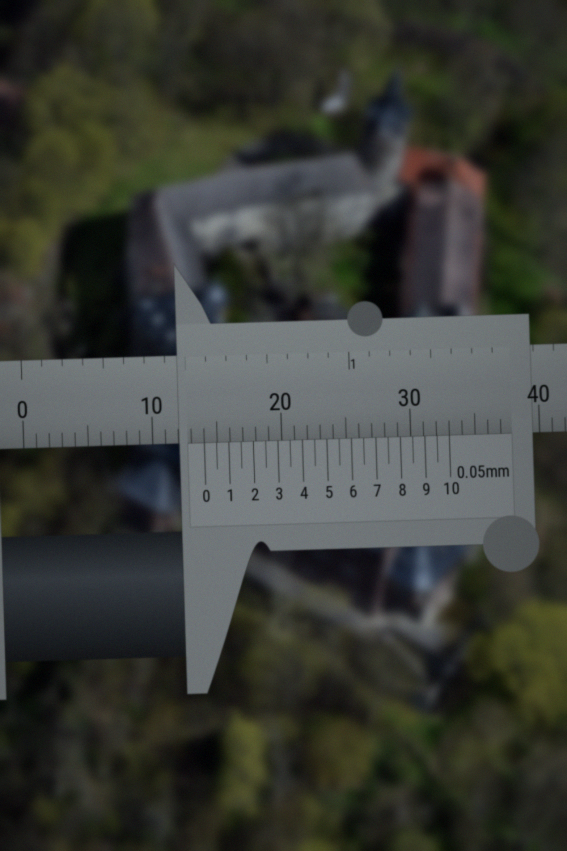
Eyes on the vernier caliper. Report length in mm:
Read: 14.0 mm
